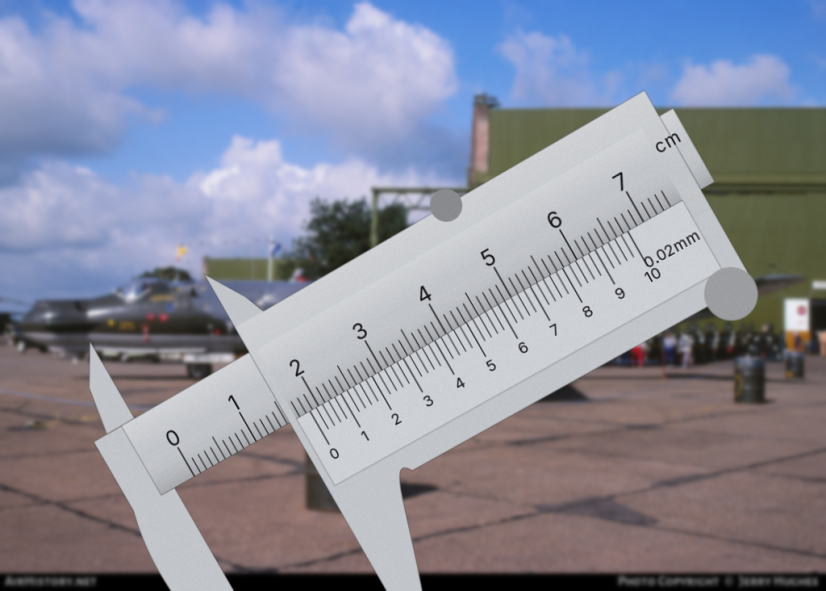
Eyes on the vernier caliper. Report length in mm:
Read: 18.6 mm
